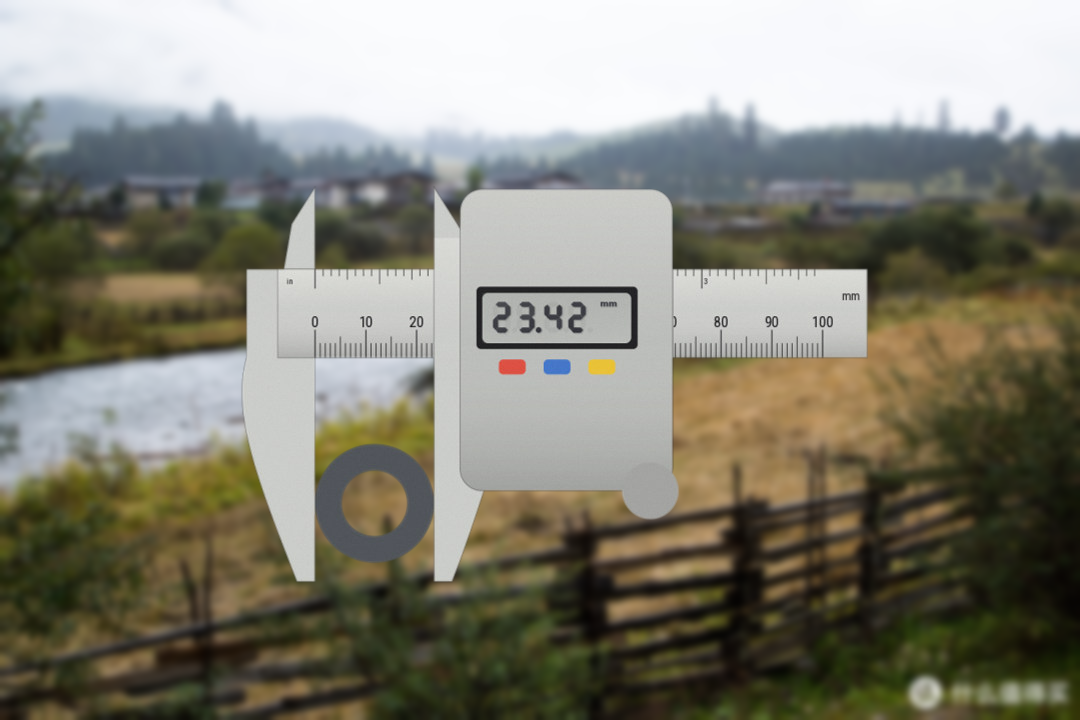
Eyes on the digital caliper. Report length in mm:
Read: 23.42 mm
